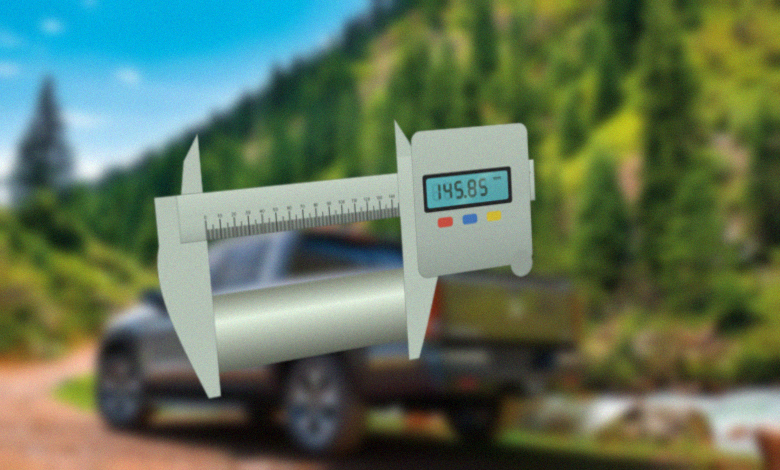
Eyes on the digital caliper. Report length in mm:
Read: 145.85 mm
